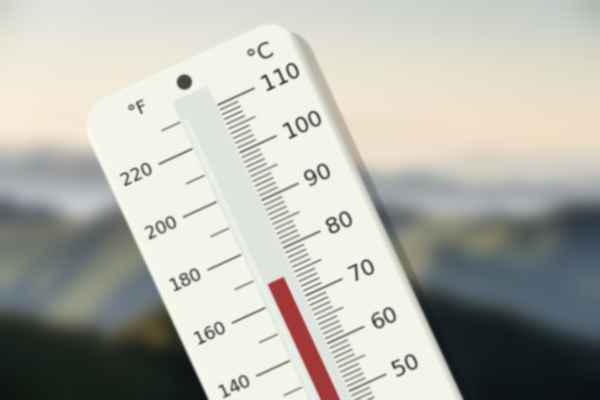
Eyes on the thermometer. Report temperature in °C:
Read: 75 °C
